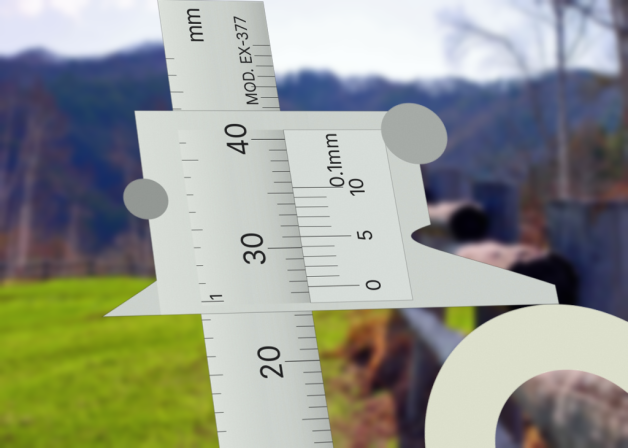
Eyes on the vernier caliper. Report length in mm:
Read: 26.5 mm
